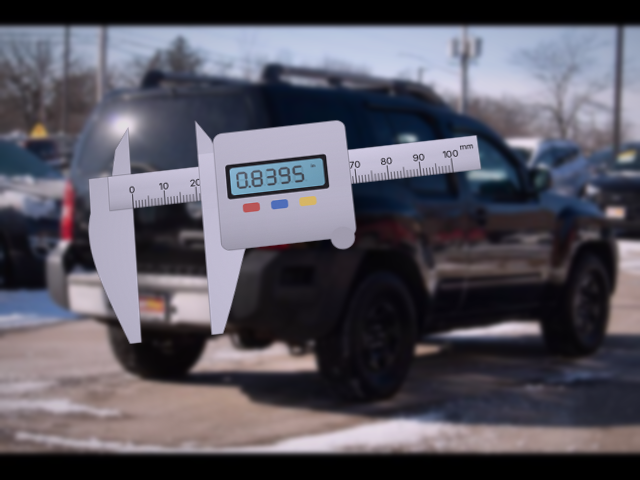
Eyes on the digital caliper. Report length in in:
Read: 0.8395 in
